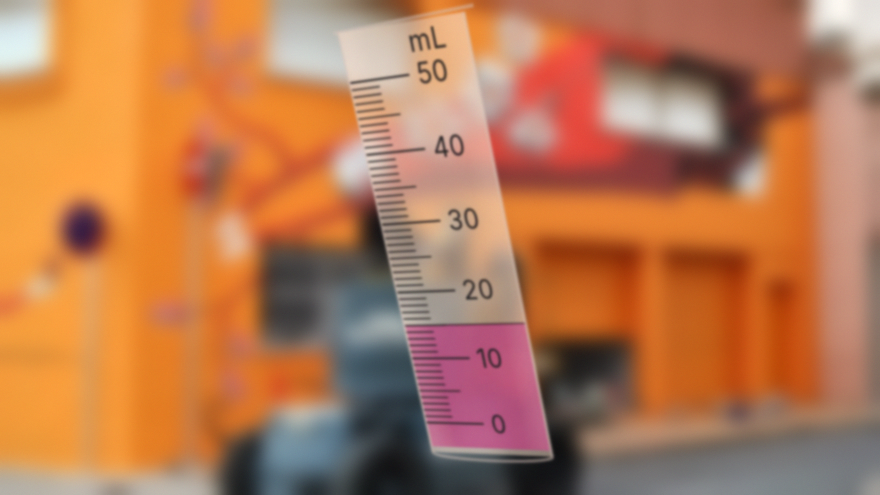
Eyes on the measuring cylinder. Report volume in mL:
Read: 15 mL
